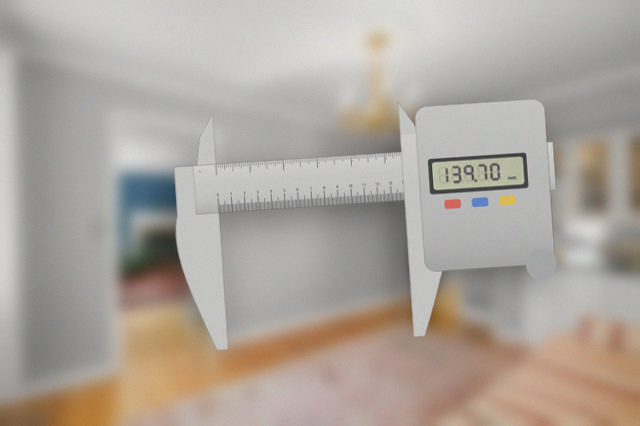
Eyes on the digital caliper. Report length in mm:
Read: 139.70 mm
